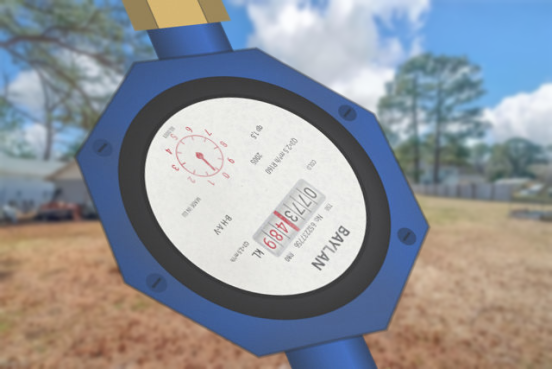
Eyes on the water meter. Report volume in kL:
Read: 773.4890 kL
